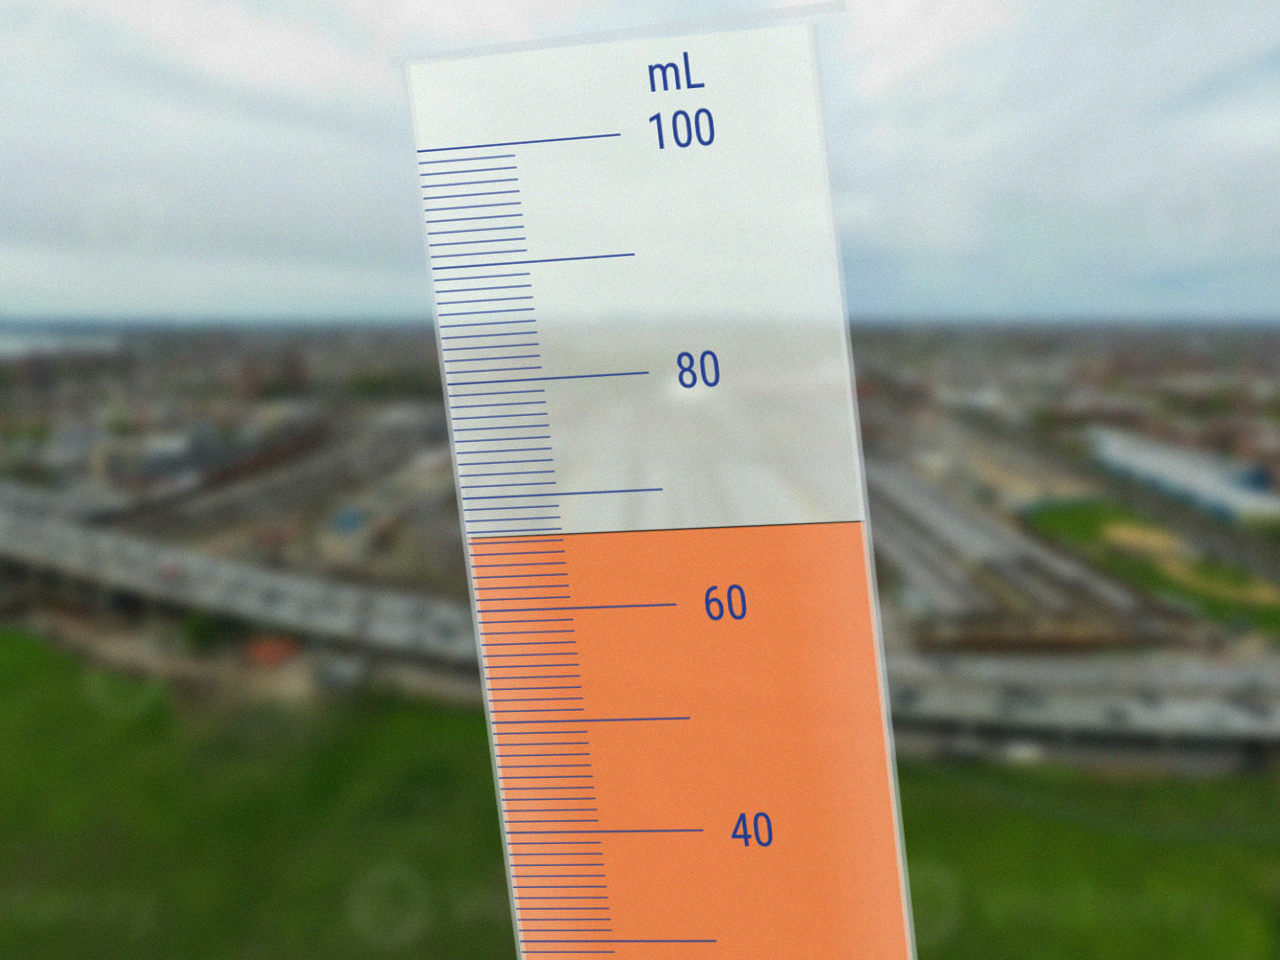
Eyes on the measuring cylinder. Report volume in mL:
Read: 66.5 mL
